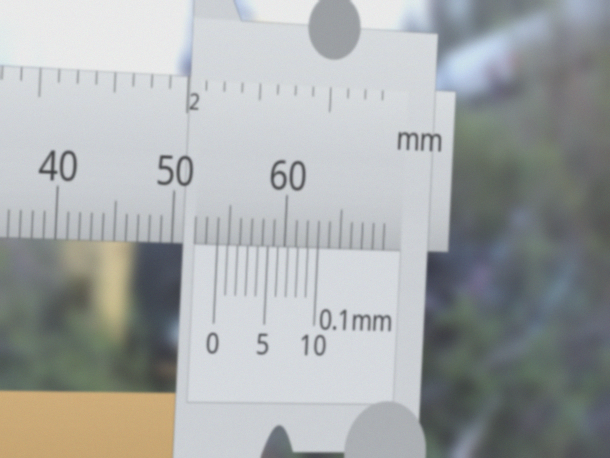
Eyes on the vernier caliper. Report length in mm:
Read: 54.0 mm
